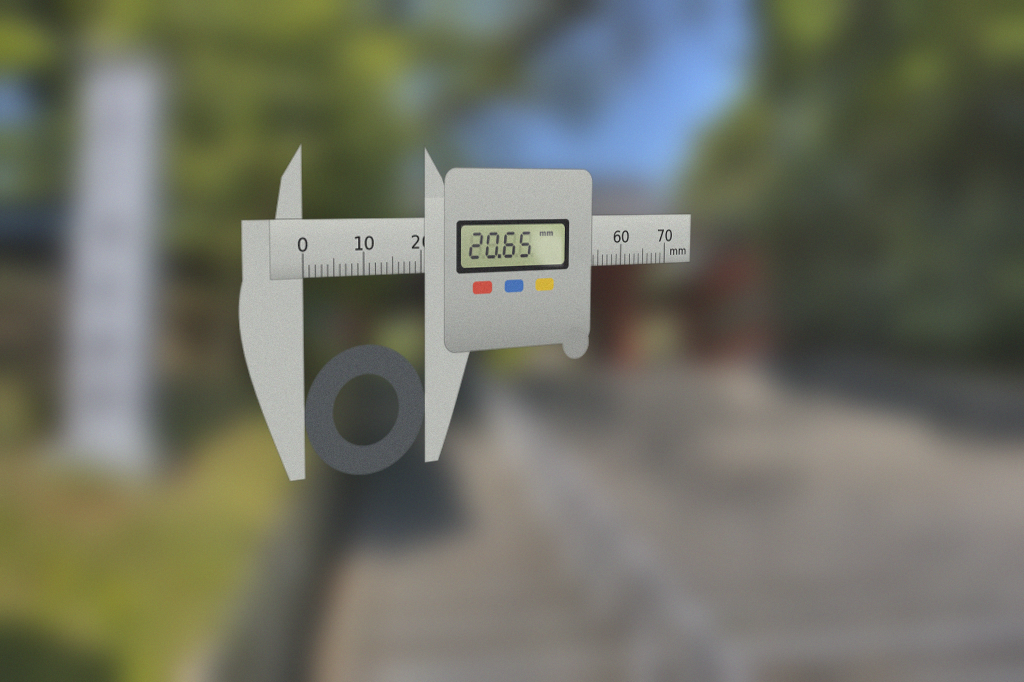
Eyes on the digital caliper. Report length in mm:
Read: 20.65 mm
